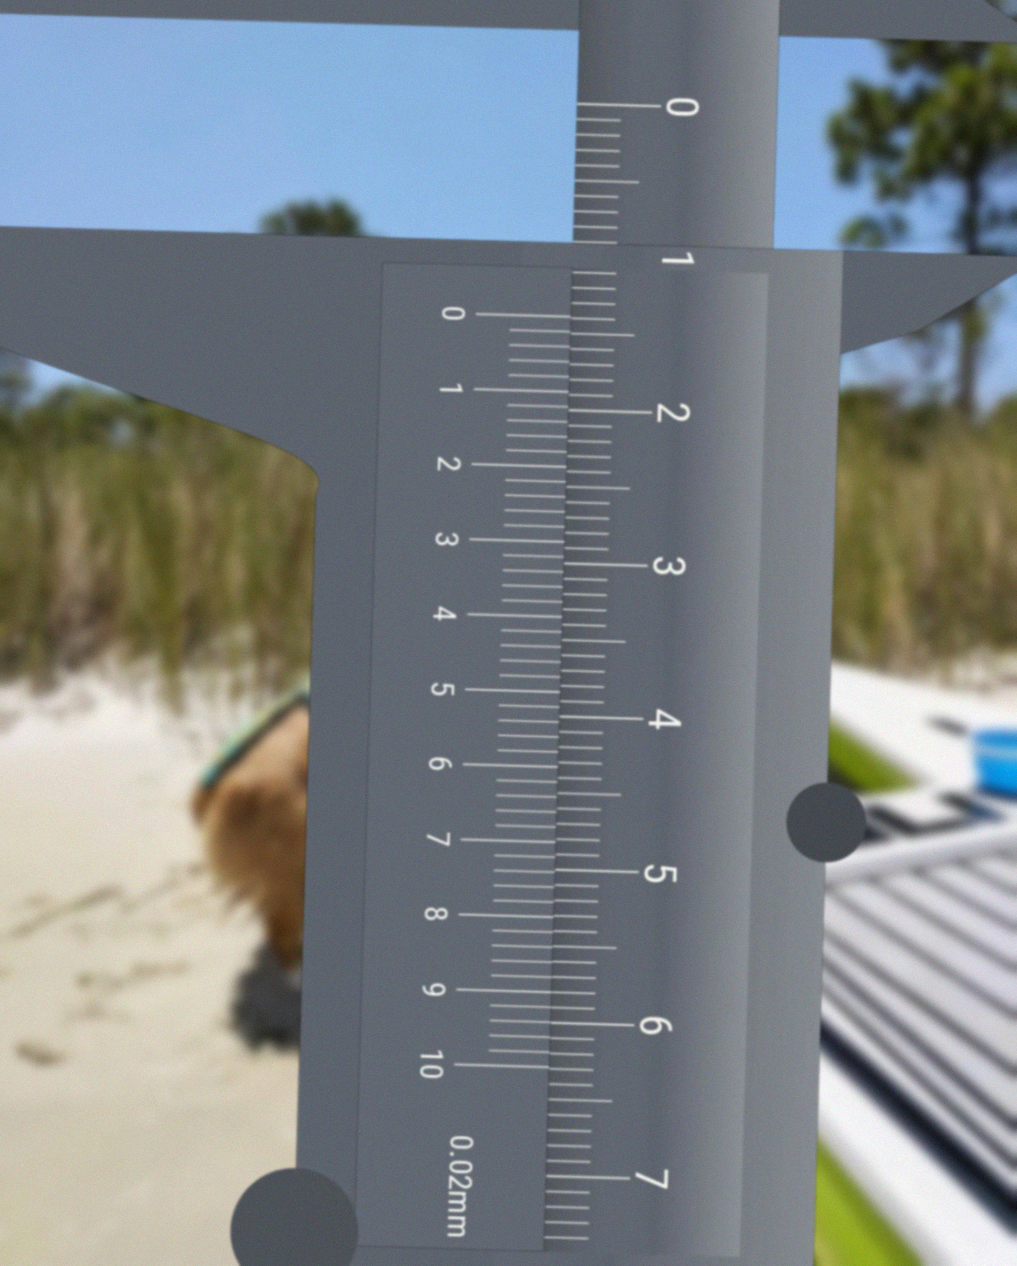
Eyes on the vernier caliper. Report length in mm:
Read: 13.9 mm
